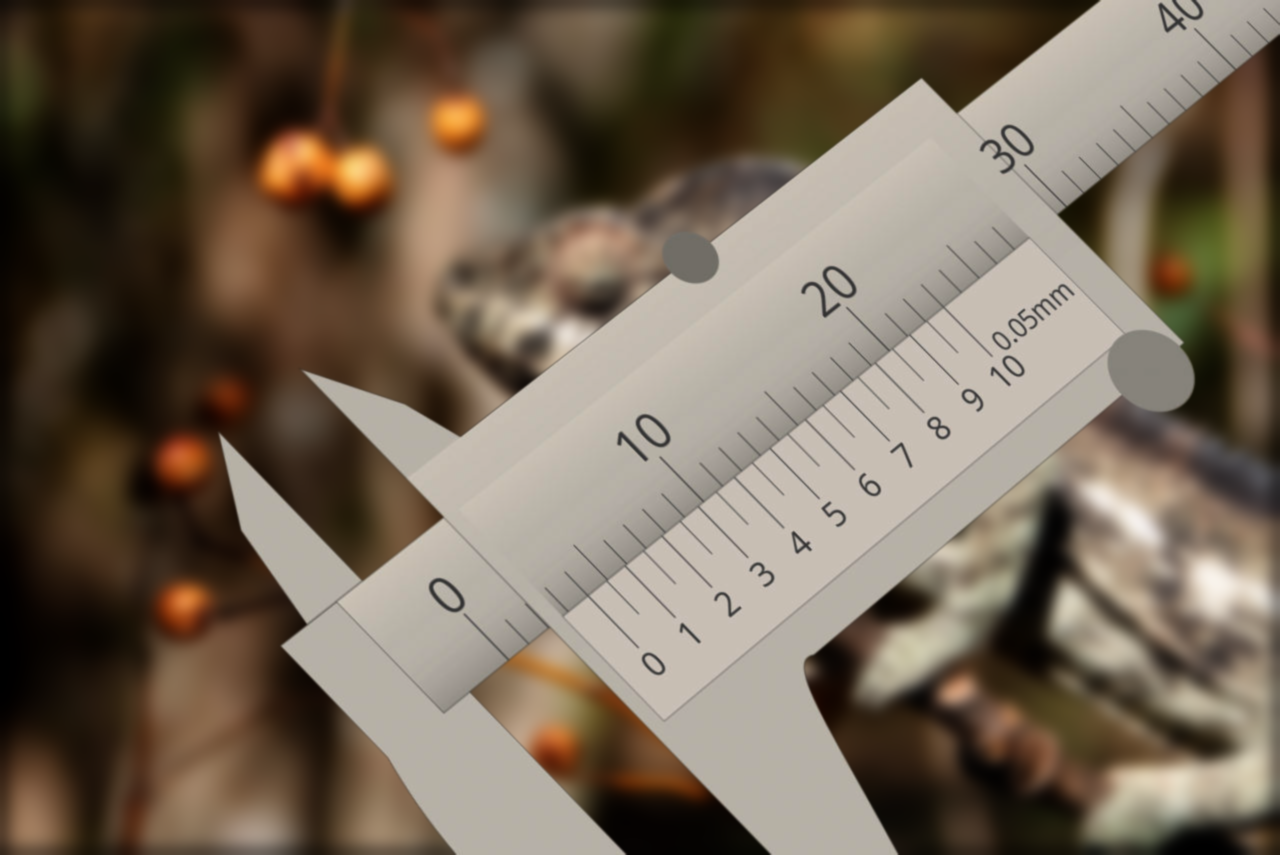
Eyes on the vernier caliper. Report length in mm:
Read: 4.0 mm
